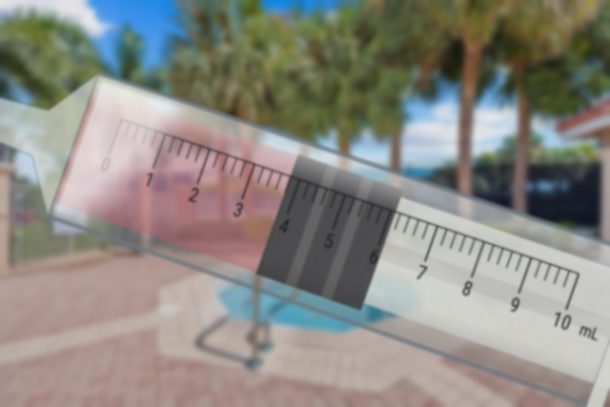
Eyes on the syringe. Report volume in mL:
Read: 3.8 mL
